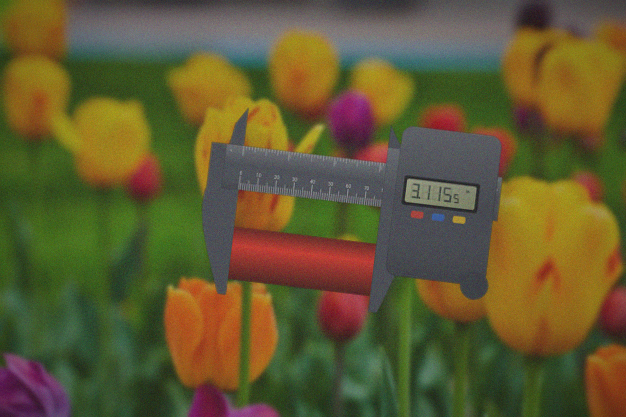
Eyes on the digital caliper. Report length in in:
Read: 3.1155 in
